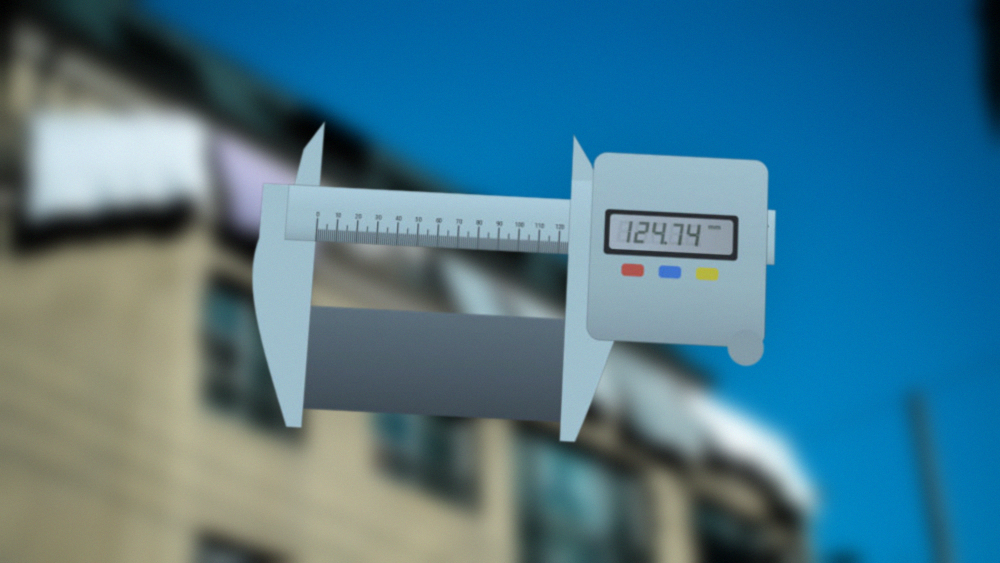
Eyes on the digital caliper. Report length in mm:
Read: 124.74 mm
